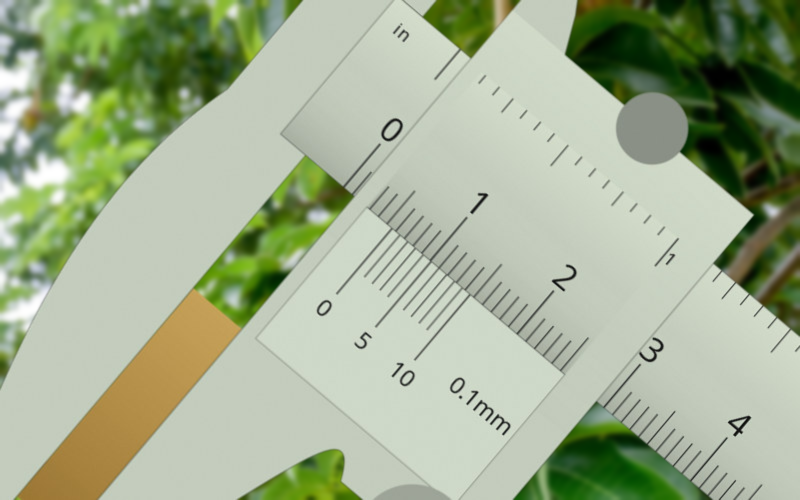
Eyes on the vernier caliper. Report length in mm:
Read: 5.6 mm
